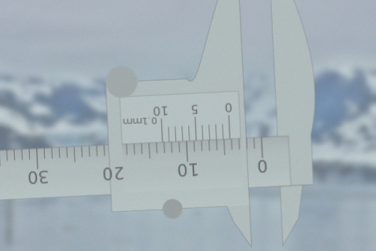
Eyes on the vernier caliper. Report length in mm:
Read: 4.2 mm
